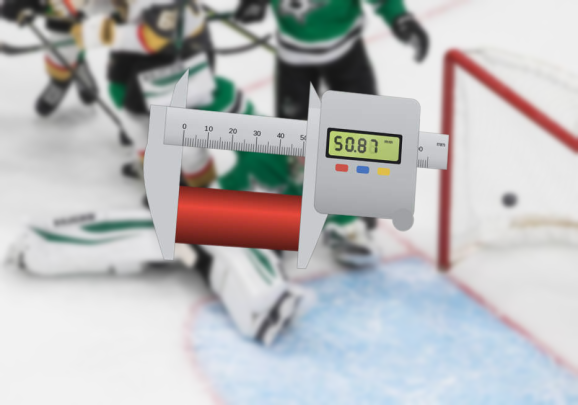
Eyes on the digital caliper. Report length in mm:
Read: 50.87 mm
